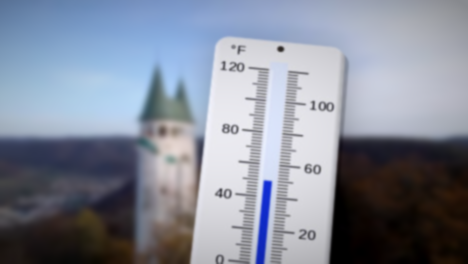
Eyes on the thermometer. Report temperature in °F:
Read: 50 °F
